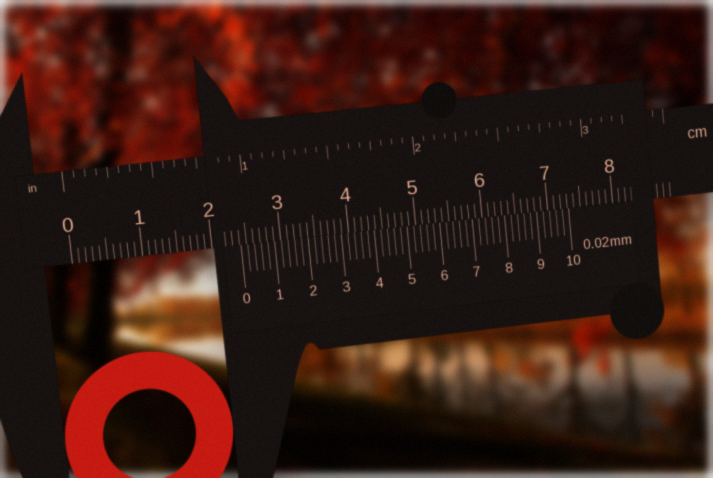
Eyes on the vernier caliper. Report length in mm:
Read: 24.2 mm
